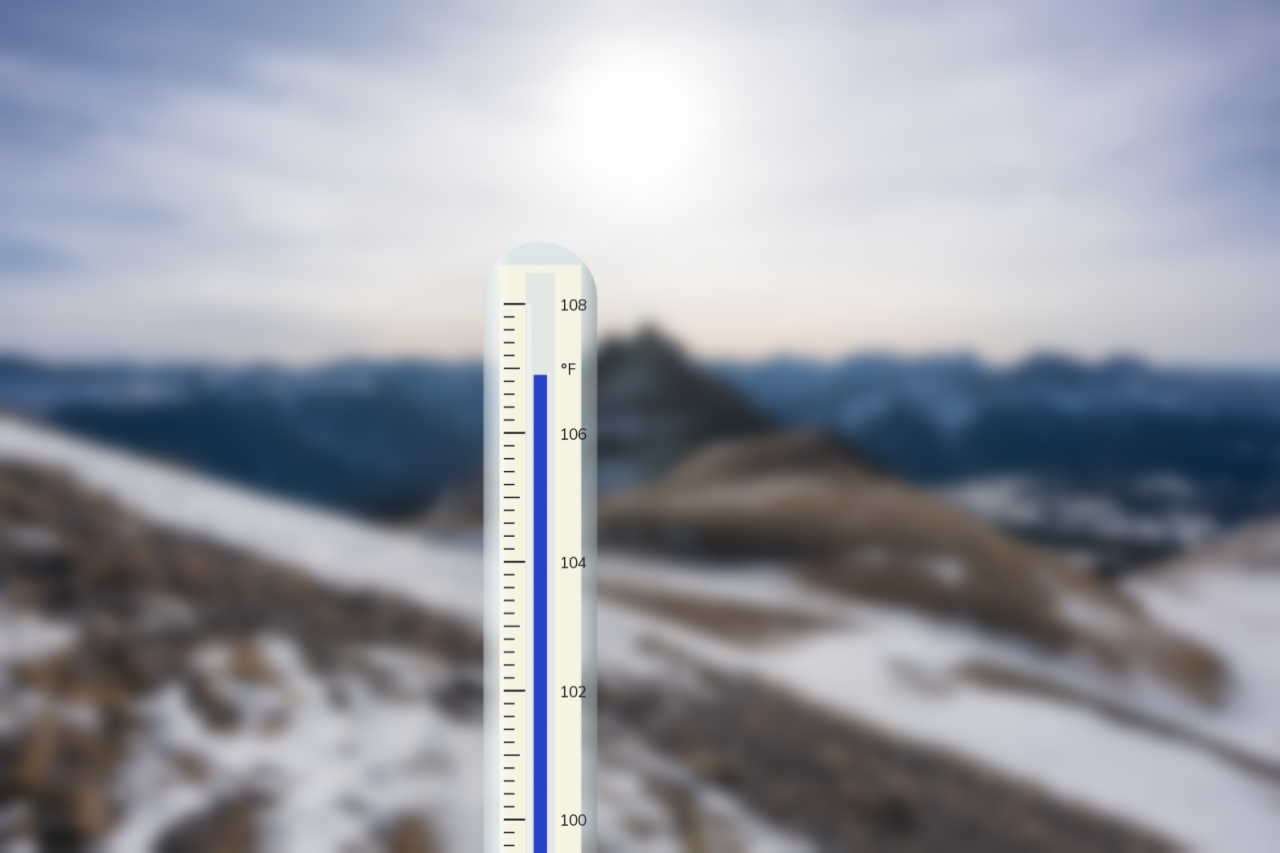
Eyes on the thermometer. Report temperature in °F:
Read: 106.9 °F
